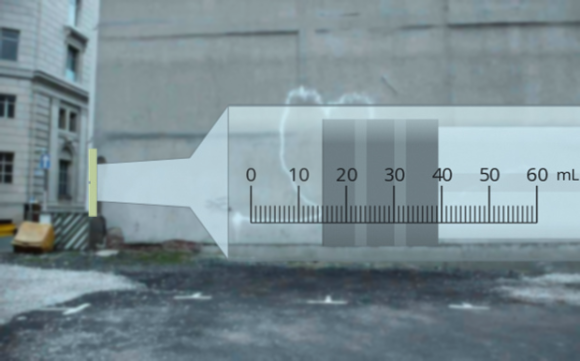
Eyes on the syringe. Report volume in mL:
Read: 15 mL
